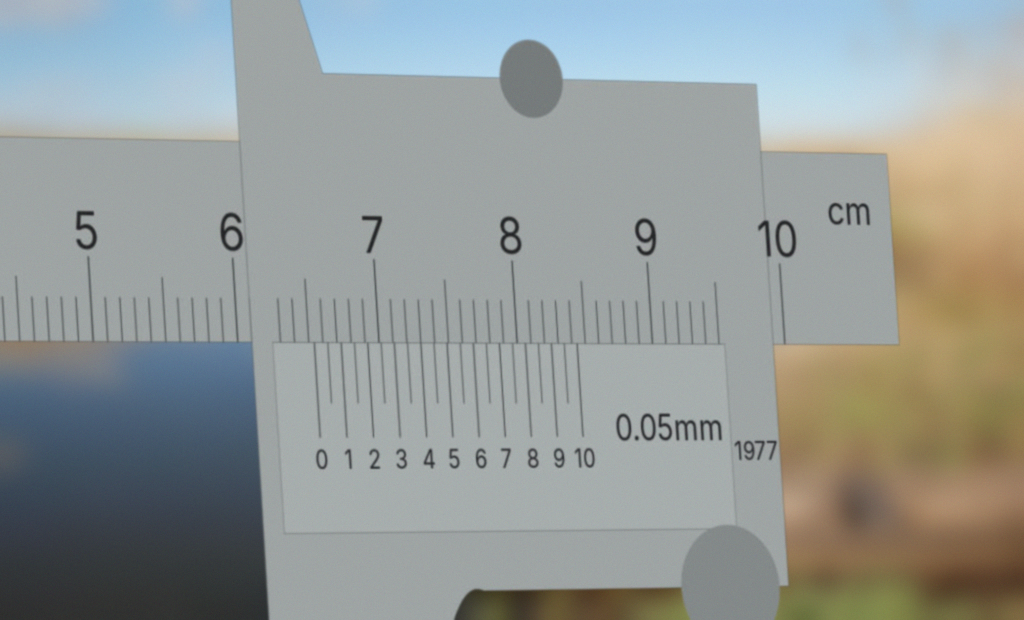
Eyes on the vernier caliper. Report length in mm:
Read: 65.4 mm
